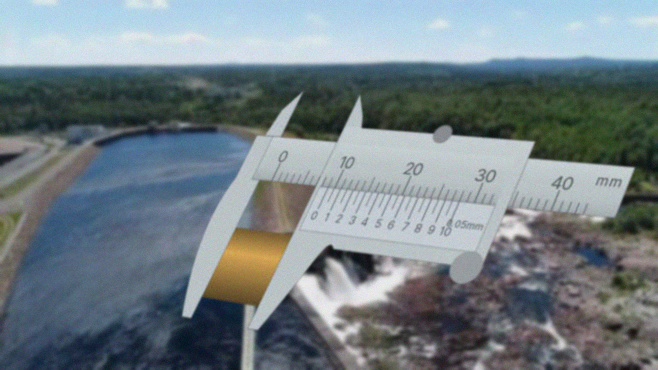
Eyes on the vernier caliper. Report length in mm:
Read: 9.0 mm
